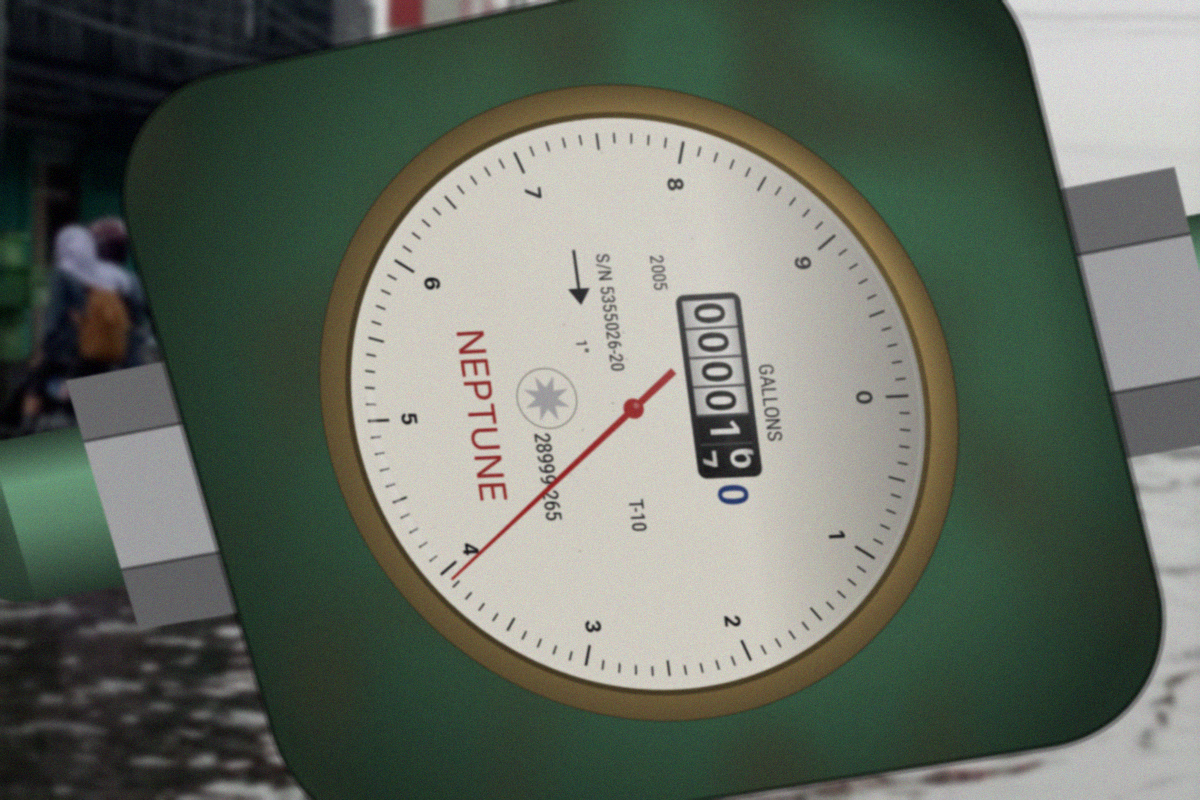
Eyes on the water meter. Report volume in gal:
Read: 163.9 gal
